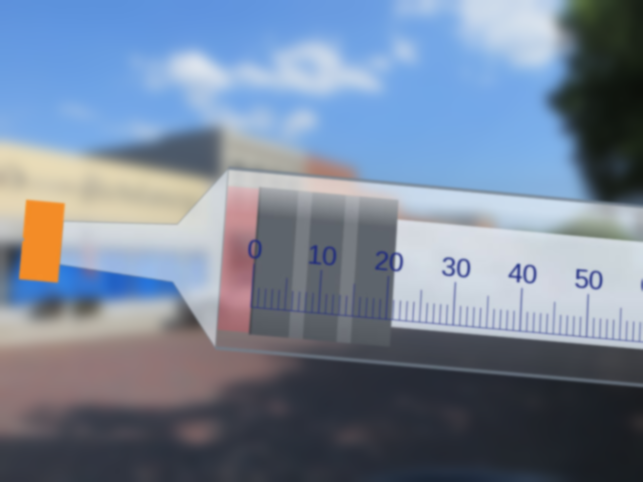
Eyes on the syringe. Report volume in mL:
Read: 0 mL
